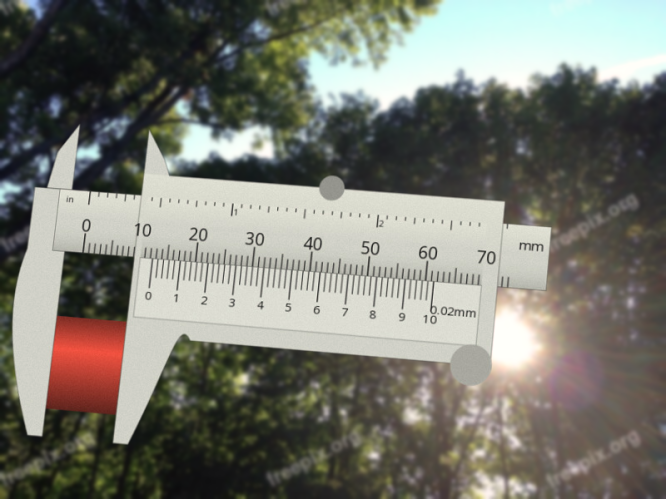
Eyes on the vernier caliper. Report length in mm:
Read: 12.4 mm
